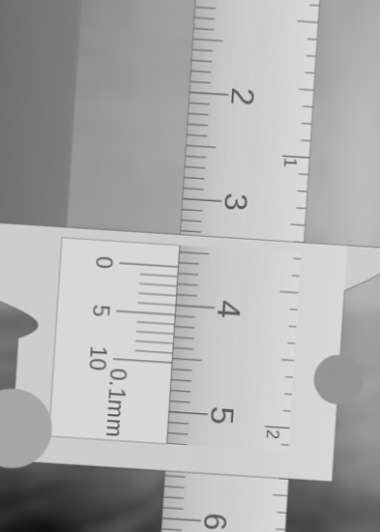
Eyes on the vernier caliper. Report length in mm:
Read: 36.4 mm
